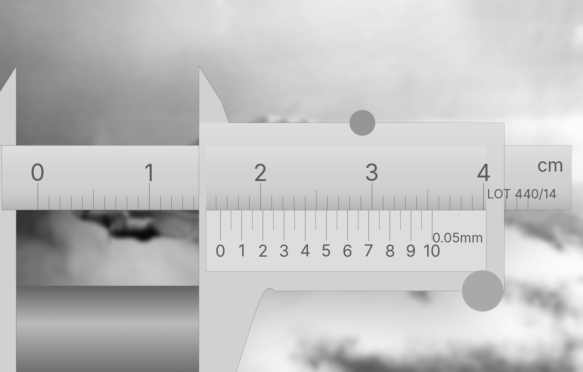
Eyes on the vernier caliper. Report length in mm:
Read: 16.4 mm
